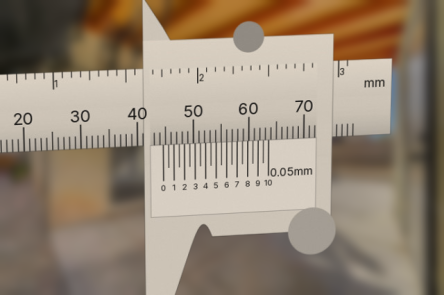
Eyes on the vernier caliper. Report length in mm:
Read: 44.6 mm
